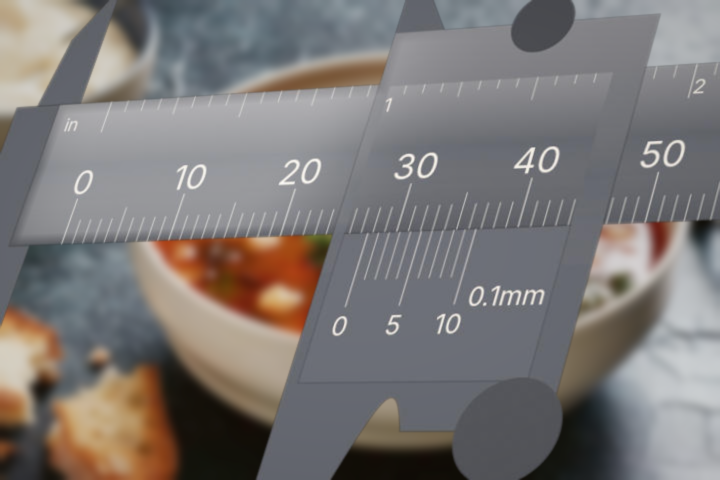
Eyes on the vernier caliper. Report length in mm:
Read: 27.6 mm
